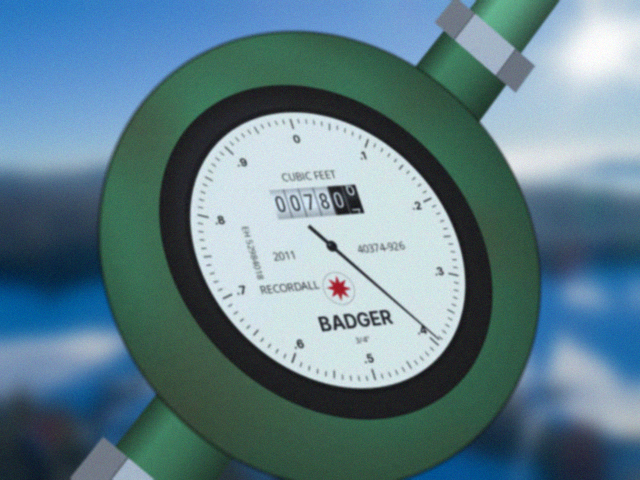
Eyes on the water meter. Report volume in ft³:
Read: 7806.39 ft³
